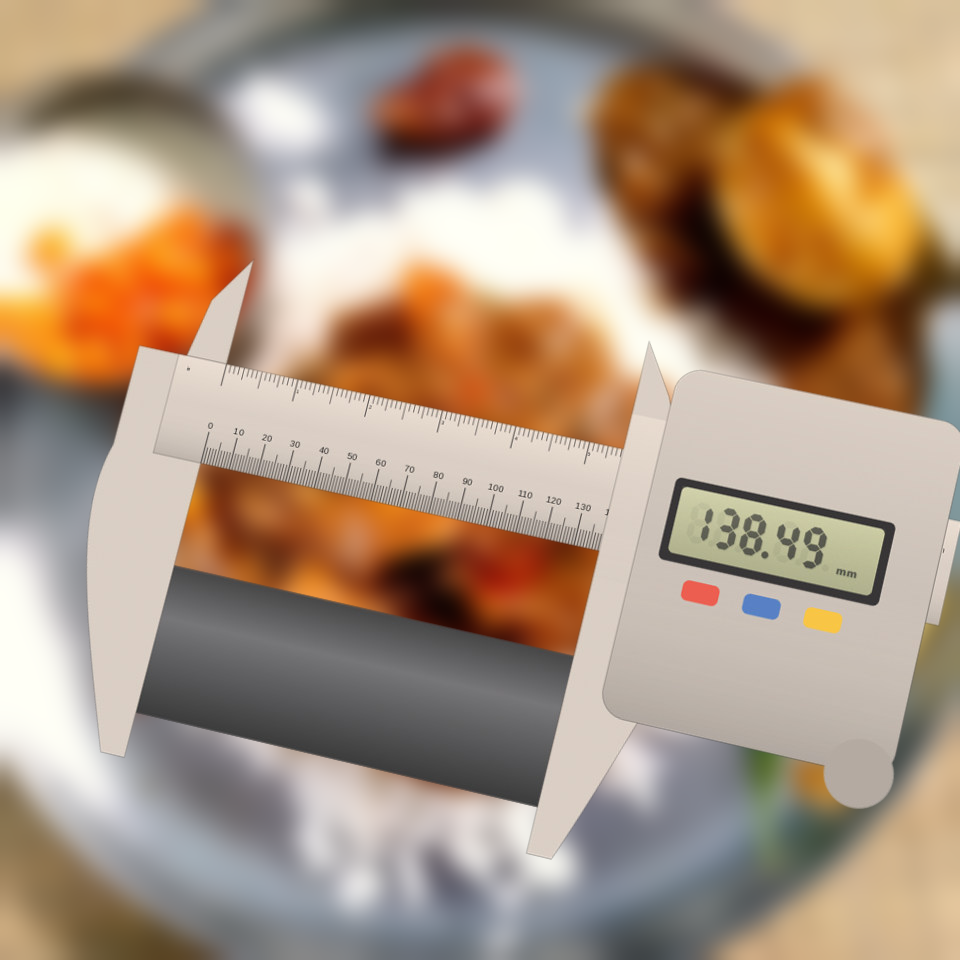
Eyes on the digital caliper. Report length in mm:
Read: 138.49 mm
